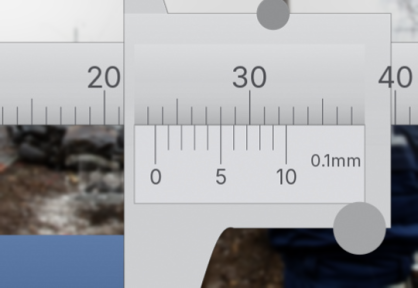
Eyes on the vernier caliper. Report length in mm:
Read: 23.5 mm
